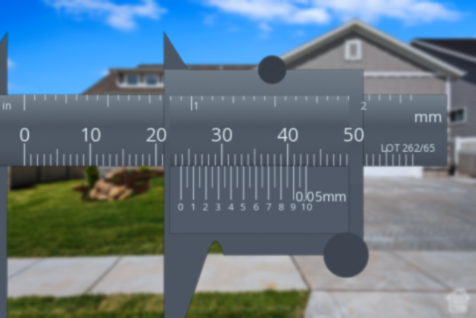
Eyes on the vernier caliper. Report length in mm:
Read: 23.8 mm
